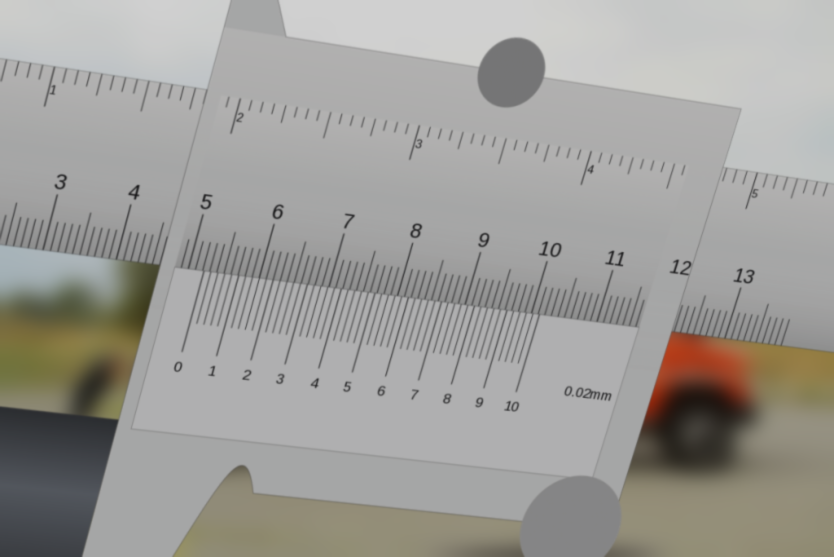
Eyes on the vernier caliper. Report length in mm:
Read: 52.2 mm
